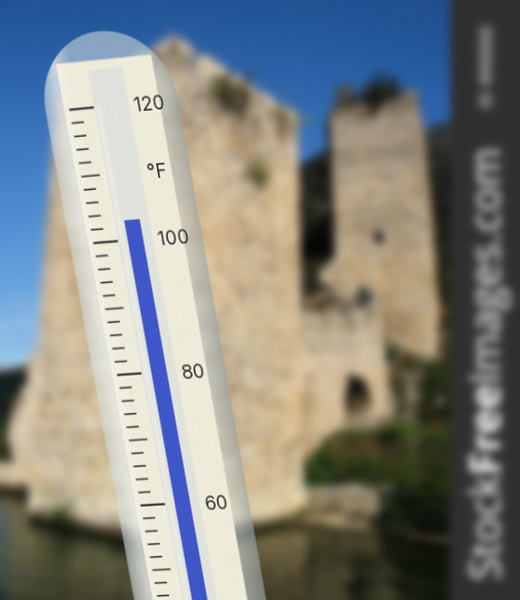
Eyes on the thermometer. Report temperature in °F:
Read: 103 °F
